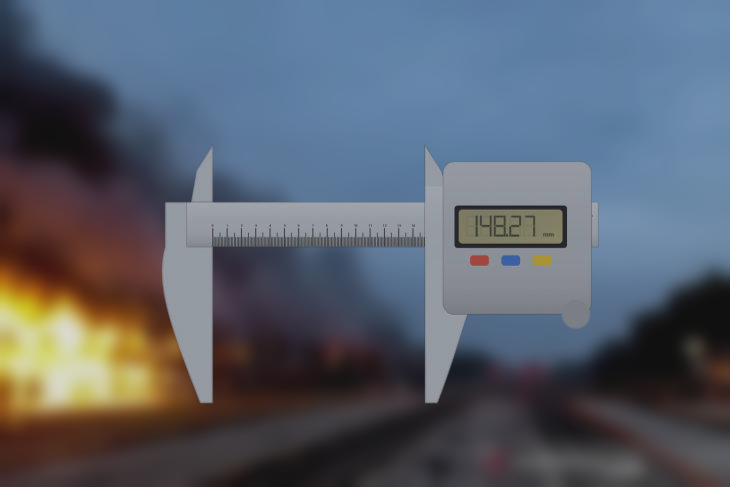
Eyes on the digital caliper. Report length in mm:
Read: 148.27 mm
